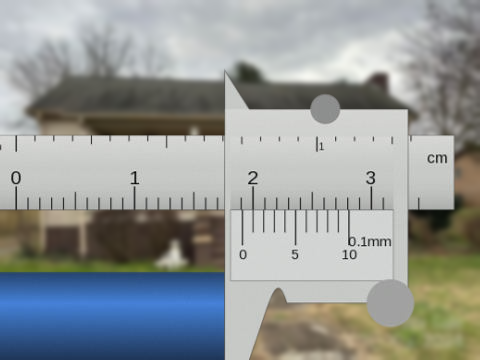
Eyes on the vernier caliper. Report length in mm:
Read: 19.1 mm
